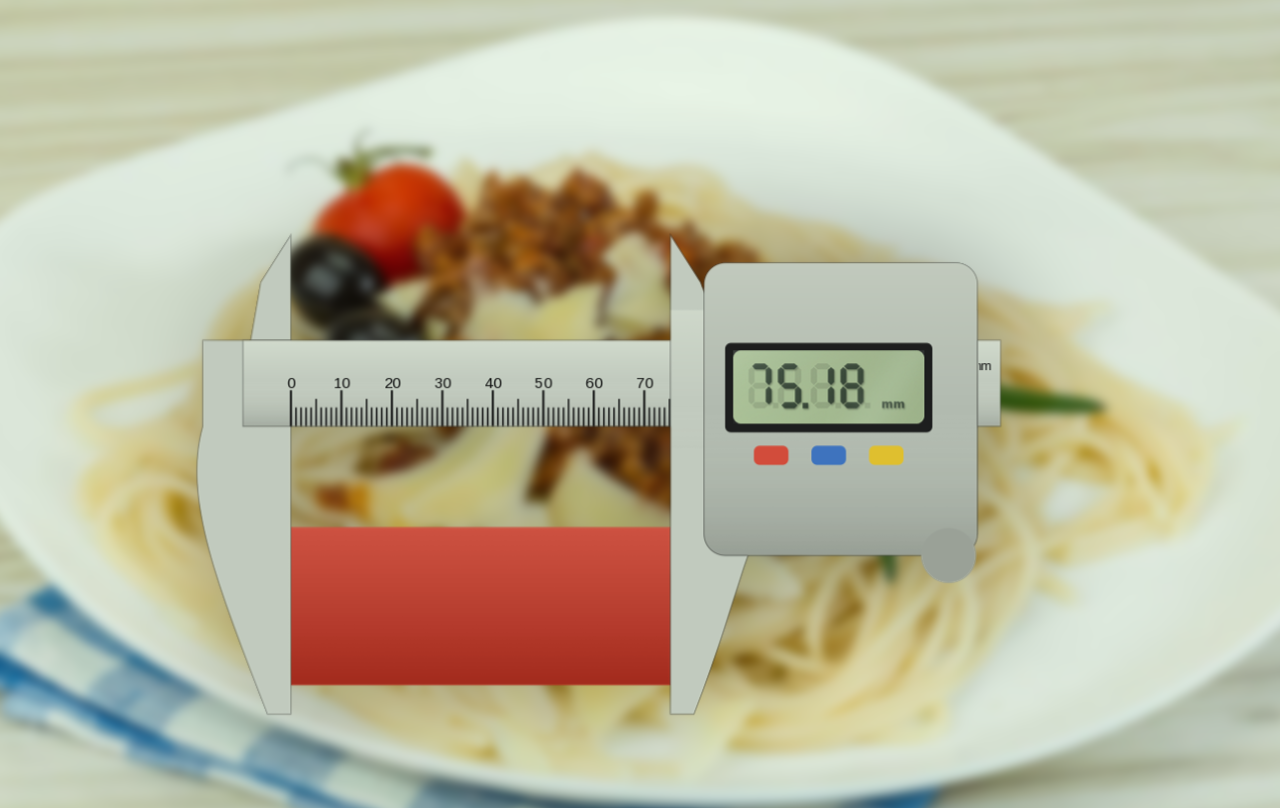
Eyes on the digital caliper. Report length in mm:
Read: 75.18 mm
